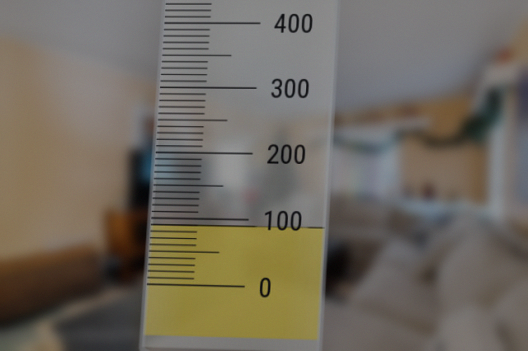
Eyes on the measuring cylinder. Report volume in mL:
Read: 90 mL
